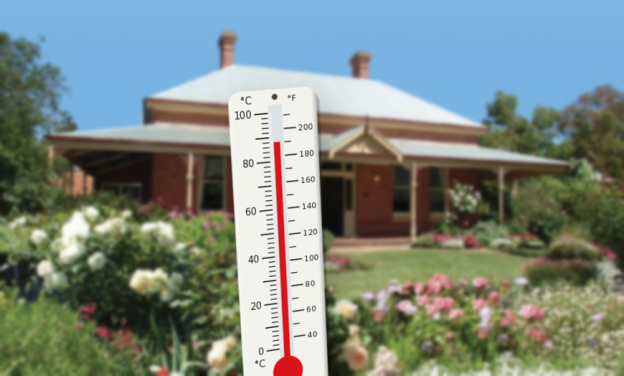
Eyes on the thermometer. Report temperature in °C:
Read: 88 °C
